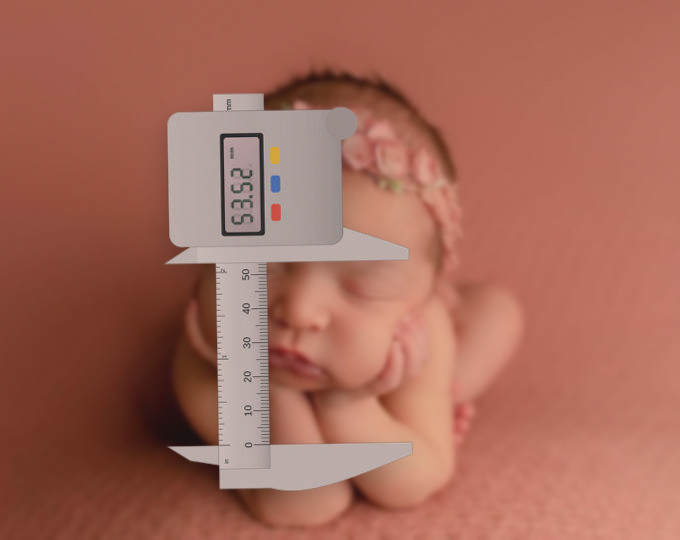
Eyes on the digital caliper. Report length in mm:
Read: 53.52 mm
